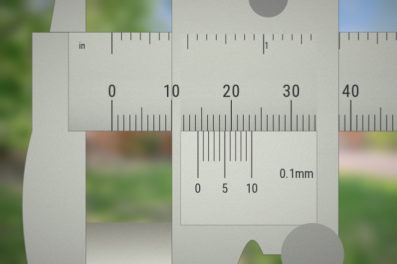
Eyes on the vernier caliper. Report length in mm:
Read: 14.4 mm
